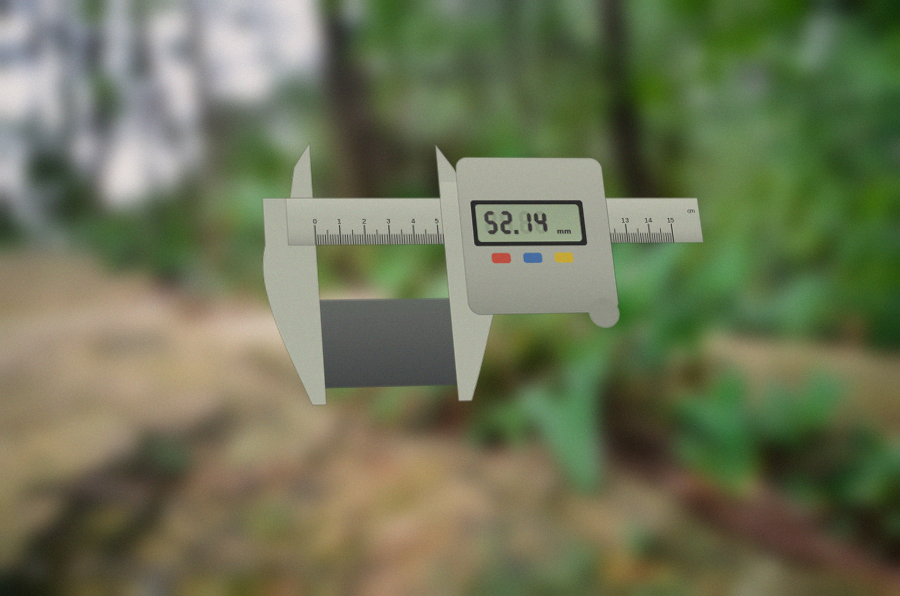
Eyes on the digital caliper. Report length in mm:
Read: 52.14 mm
